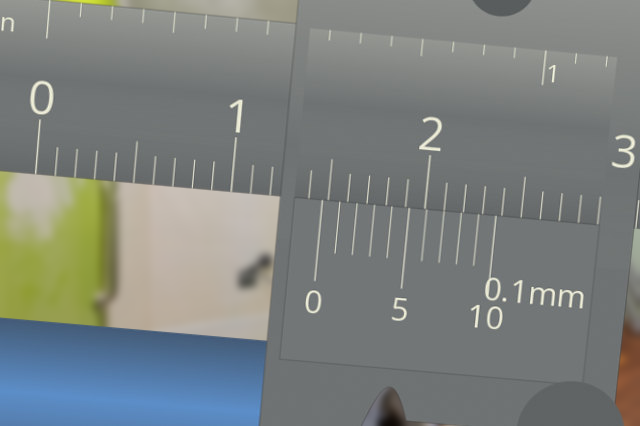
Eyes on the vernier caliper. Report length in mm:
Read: 14.7 mm
